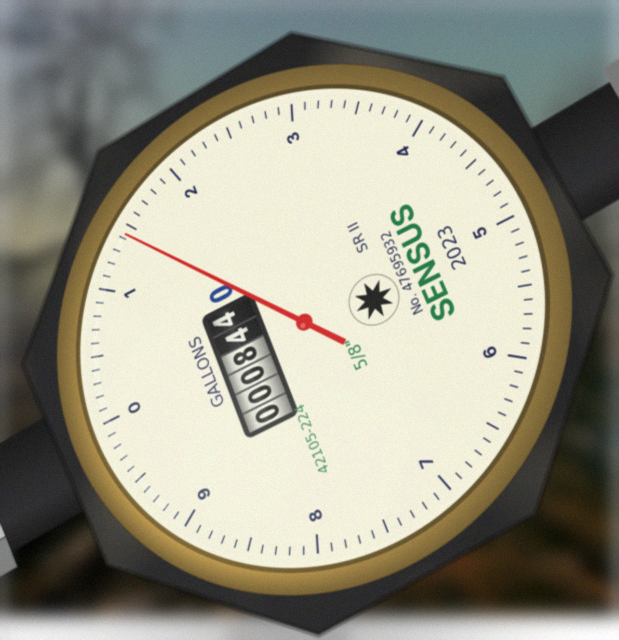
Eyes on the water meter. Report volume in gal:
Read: 8441.4 gal
